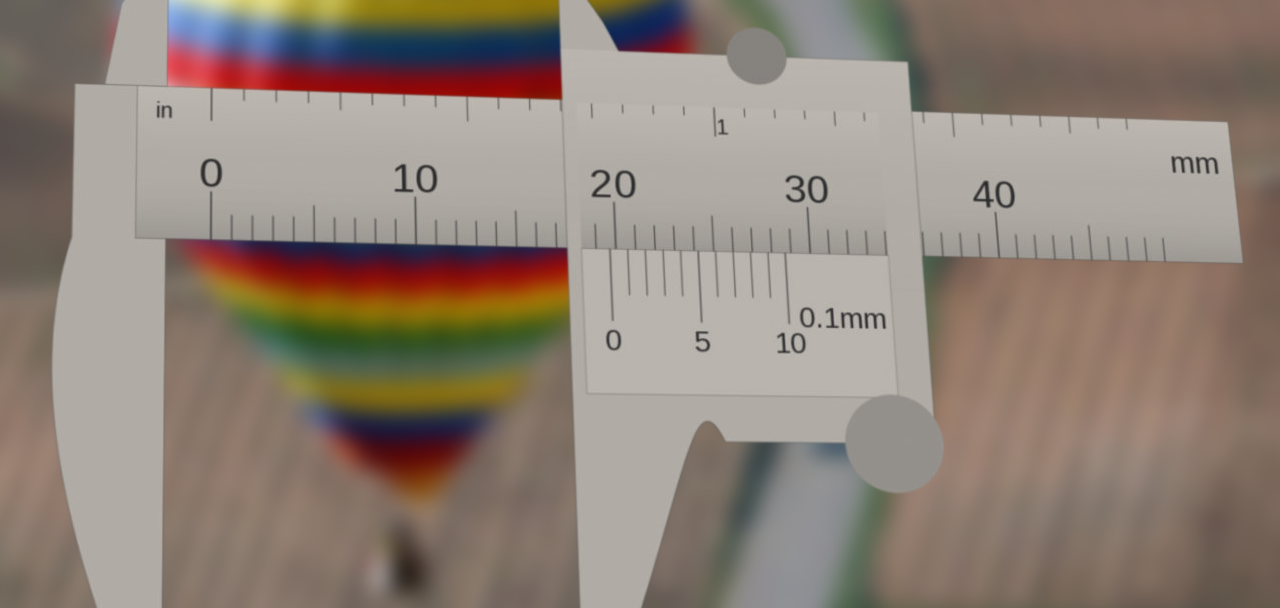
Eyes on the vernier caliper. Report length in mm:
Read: 19.7 mm
